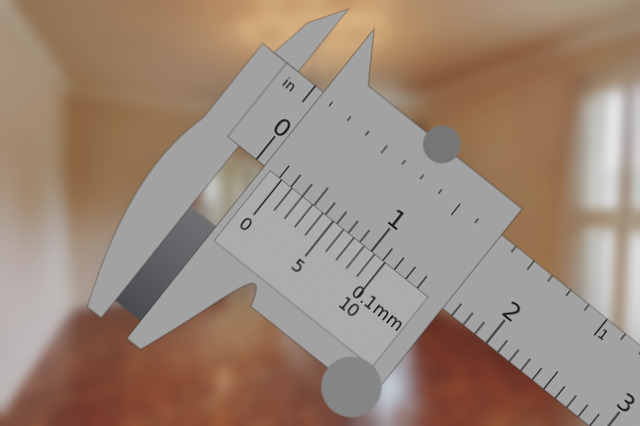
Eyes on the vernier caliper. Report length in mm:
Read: 2.2 mm
